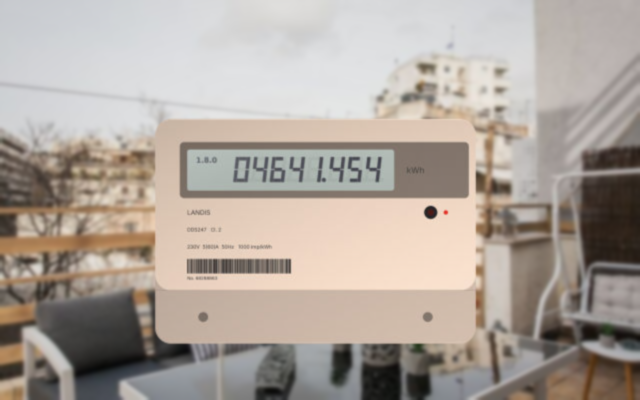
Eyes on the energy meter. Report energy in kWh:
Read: 4641.454 kWh
